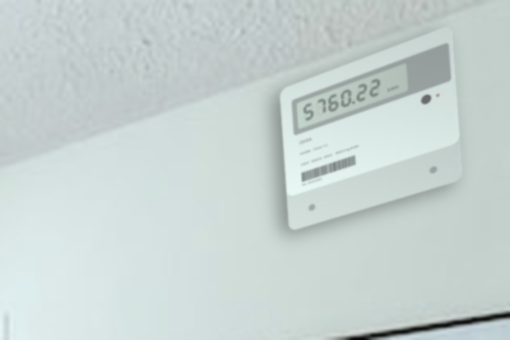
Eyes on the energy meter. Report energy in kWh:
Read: 5760.22 kWh
